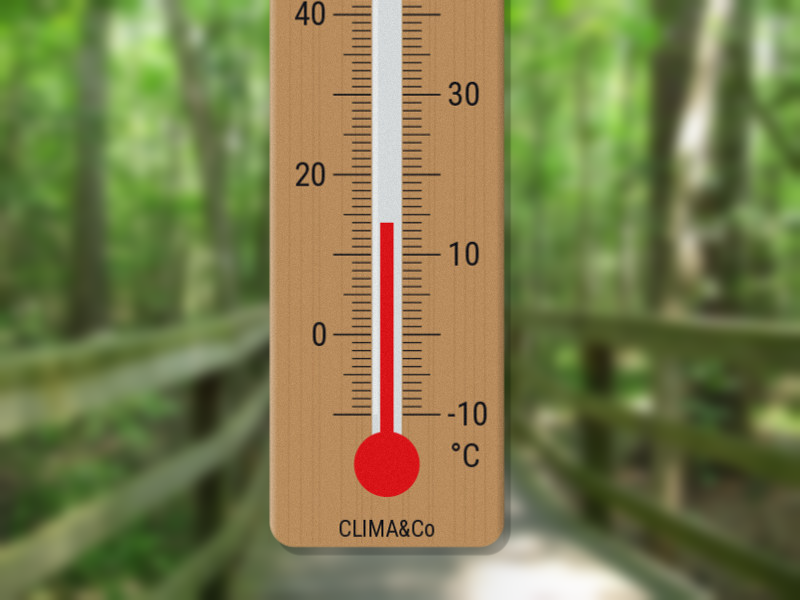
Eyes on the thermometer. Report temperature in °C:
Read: 14 °C
